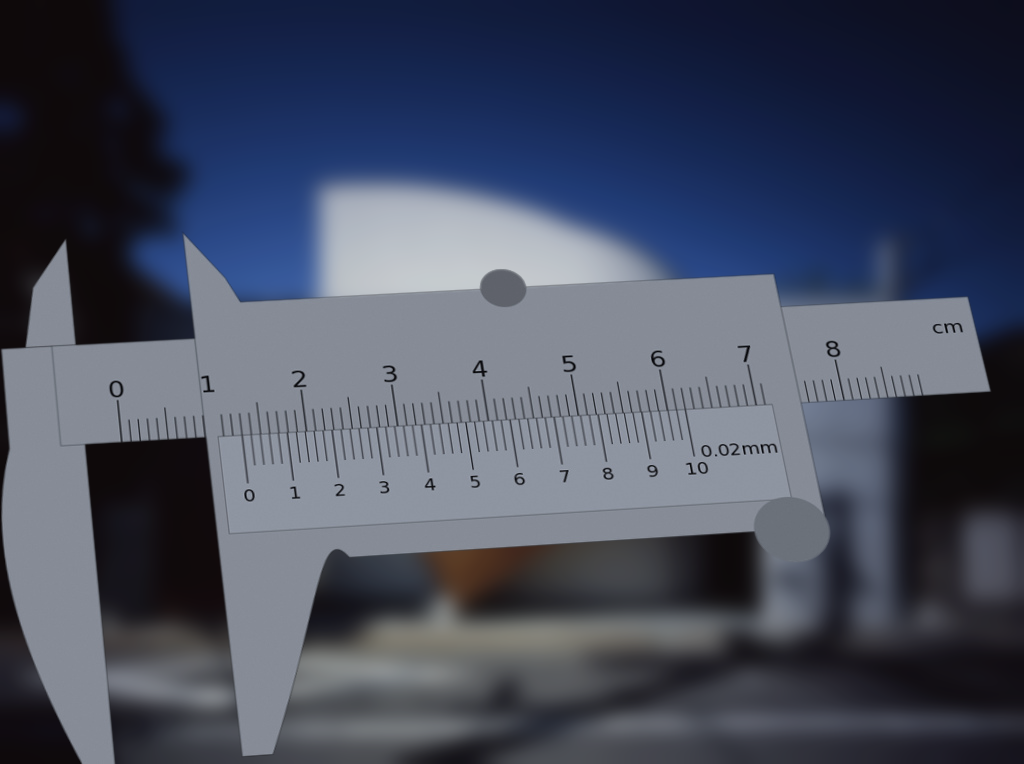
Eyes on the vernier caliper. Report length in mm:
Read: 13.0 mm
